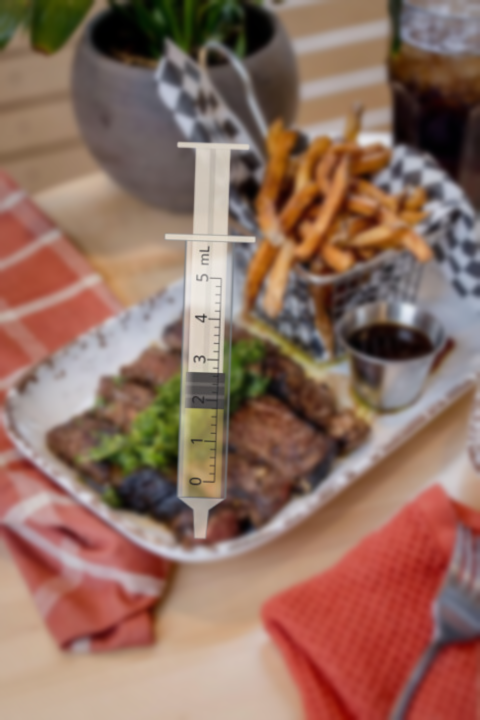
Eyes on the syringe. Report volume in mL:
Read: 1.8 mL
